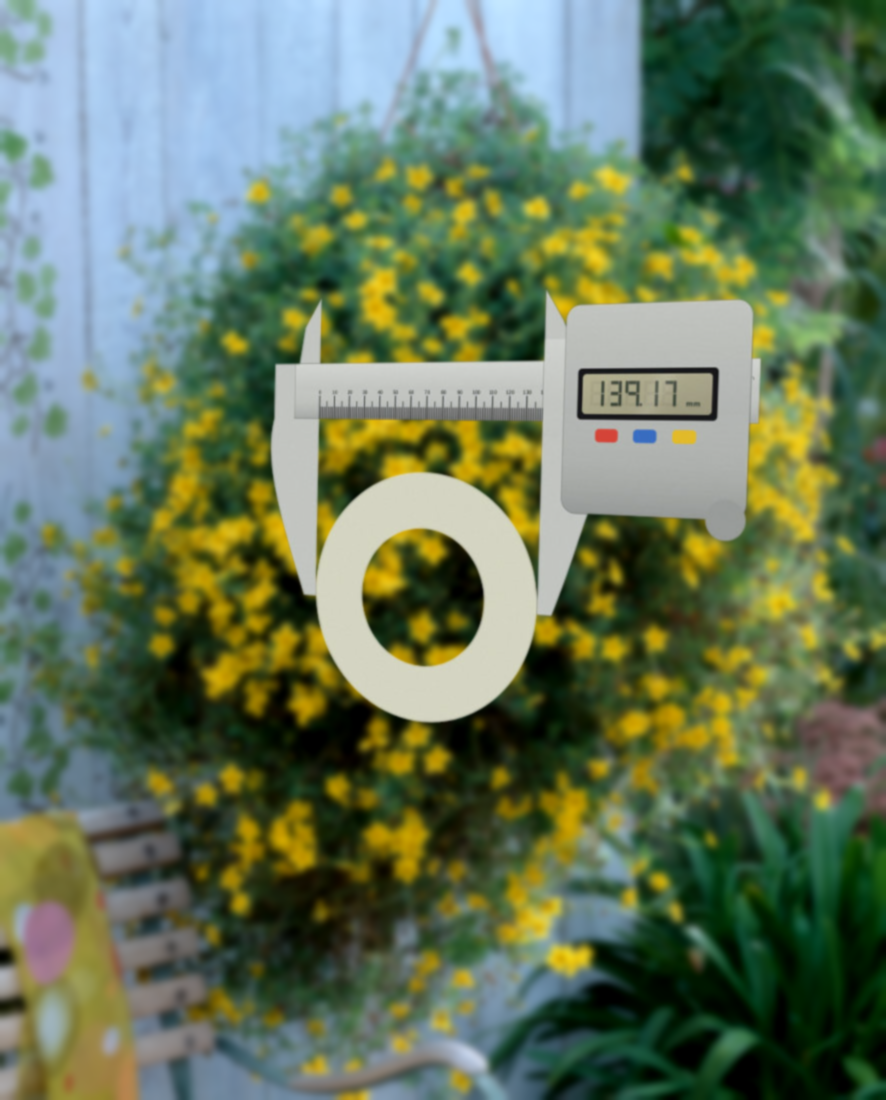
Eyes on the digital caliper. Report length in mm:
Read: 139.17 mm
